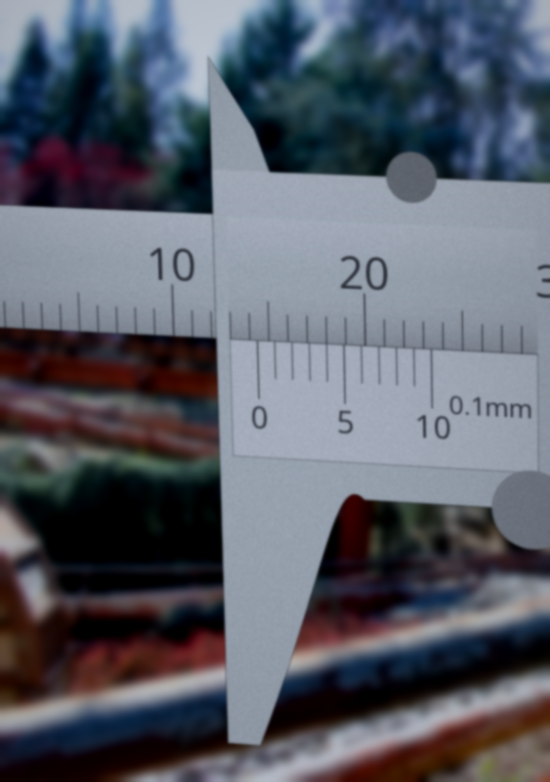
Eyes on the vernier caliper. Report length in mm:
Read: 14.4 mm
